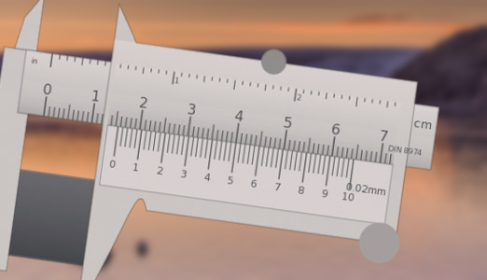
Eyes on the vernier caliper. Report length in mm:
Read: 15.5 mm
